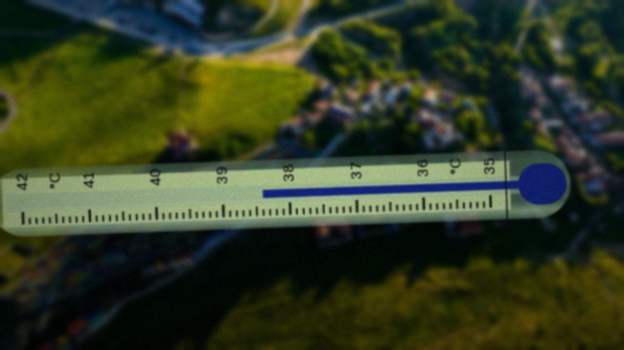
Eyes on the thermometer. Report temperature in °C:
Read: 38.4 °C
